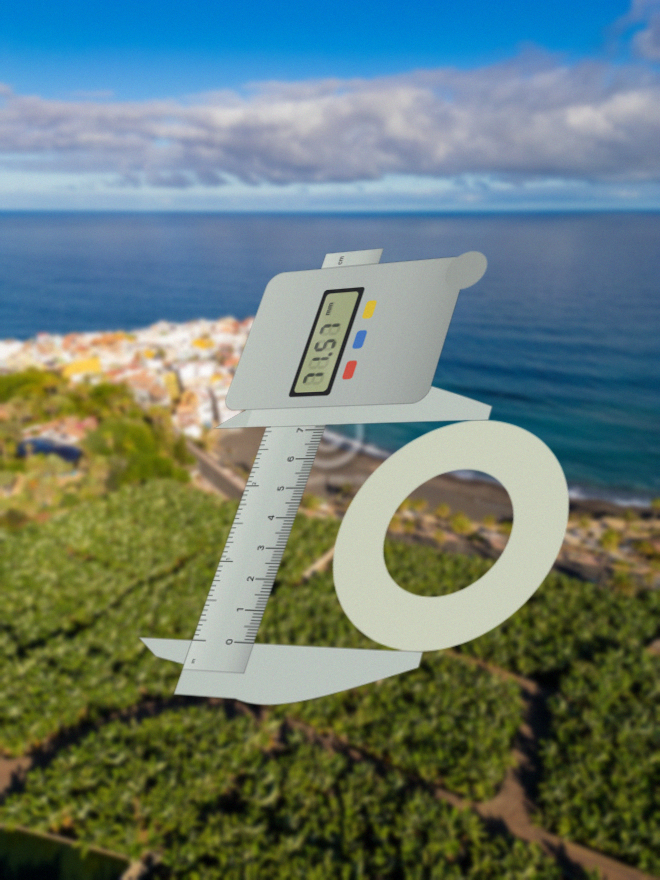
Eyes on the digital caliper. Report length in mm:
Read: 71.57 mm
